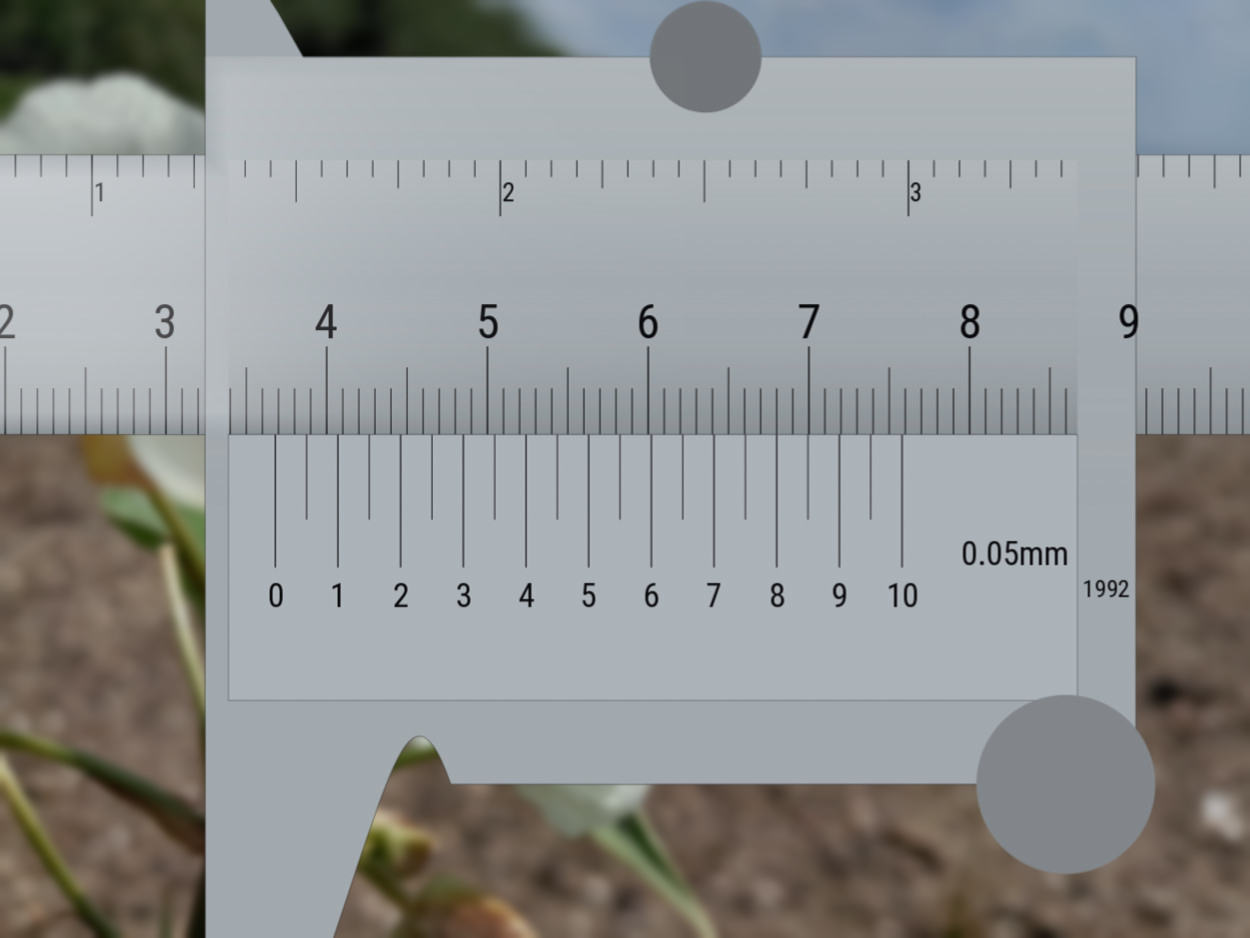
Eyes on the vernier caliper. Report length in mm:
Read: 36.8 mm
